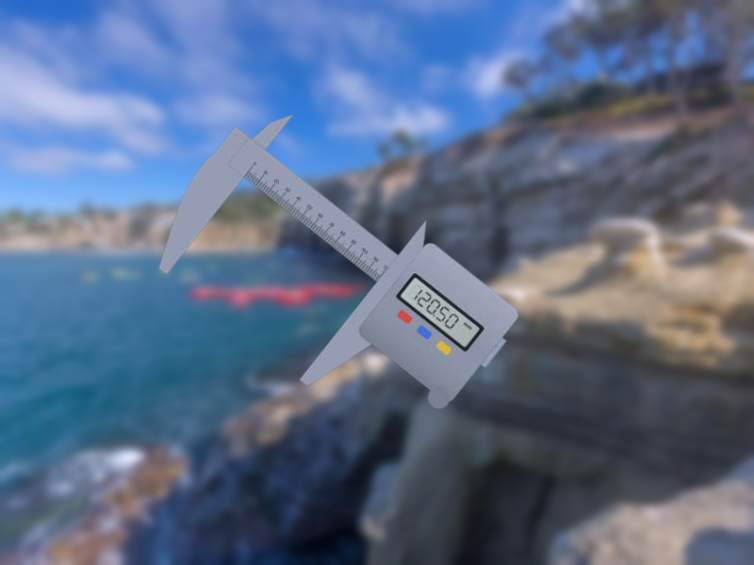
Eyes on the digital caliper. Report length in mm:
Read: 120.50 mm
